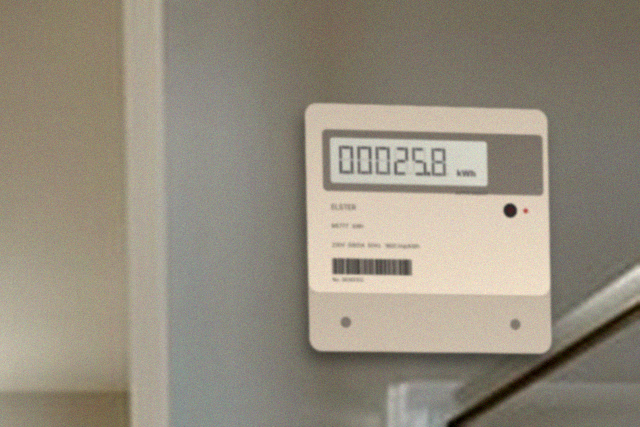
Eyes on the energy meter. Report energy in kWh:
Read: 25.8 kWh
